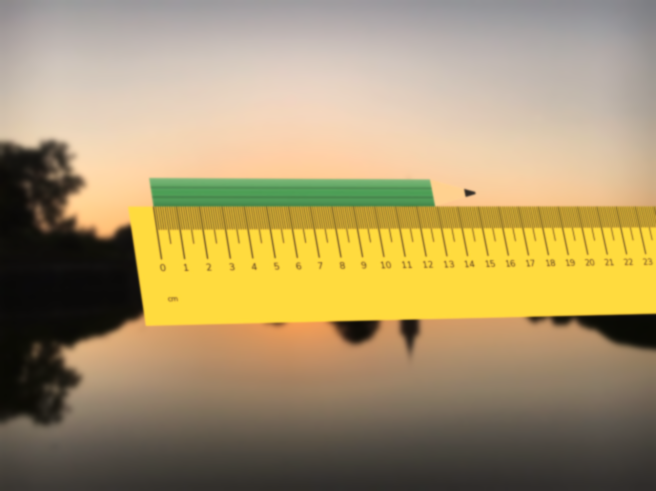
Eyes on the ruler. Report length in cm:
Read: 15 cm
